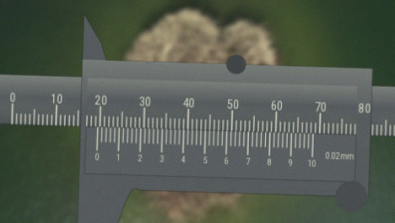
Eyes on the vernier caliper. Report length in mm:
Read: 19.5 mm
